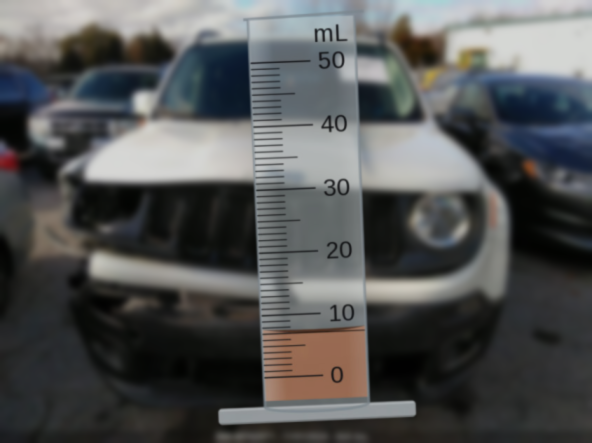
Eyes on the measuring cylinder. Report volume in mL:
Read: 7 mL
